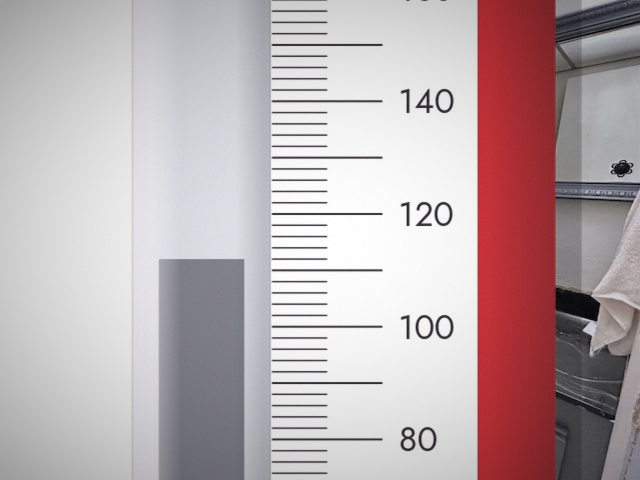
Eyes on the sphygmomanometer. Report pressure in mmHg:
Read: 112 mmHg
